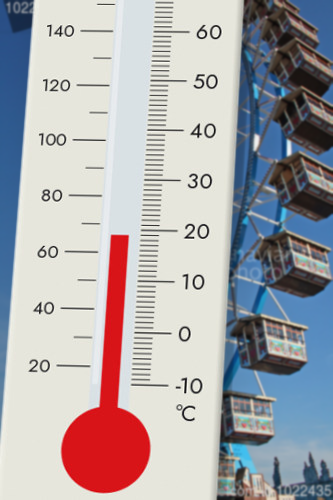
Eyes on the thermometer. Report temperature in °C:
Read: 19 °C
